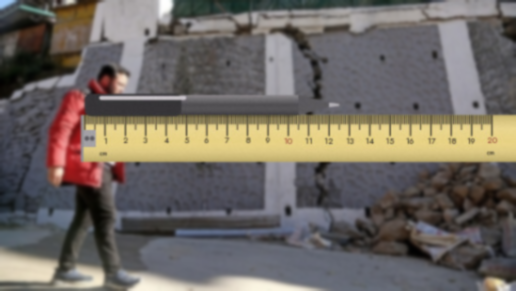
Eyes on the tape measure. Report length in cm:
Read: 12.5 cm
